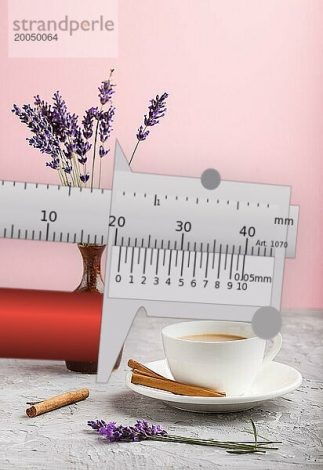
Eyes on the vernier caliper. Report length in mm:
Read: 20.8 mm
